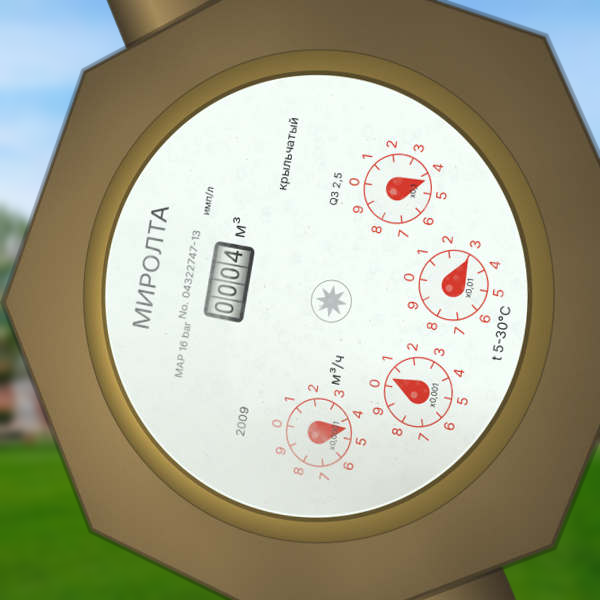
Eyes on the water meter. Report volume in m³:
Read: 4.4304 m³
